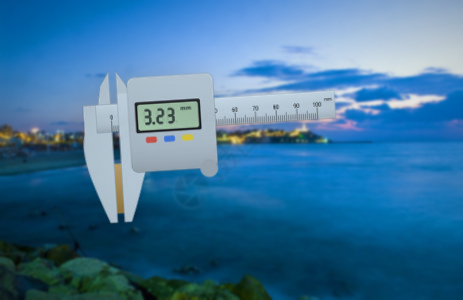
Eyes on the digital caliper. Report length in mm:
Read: 3.23 mm
